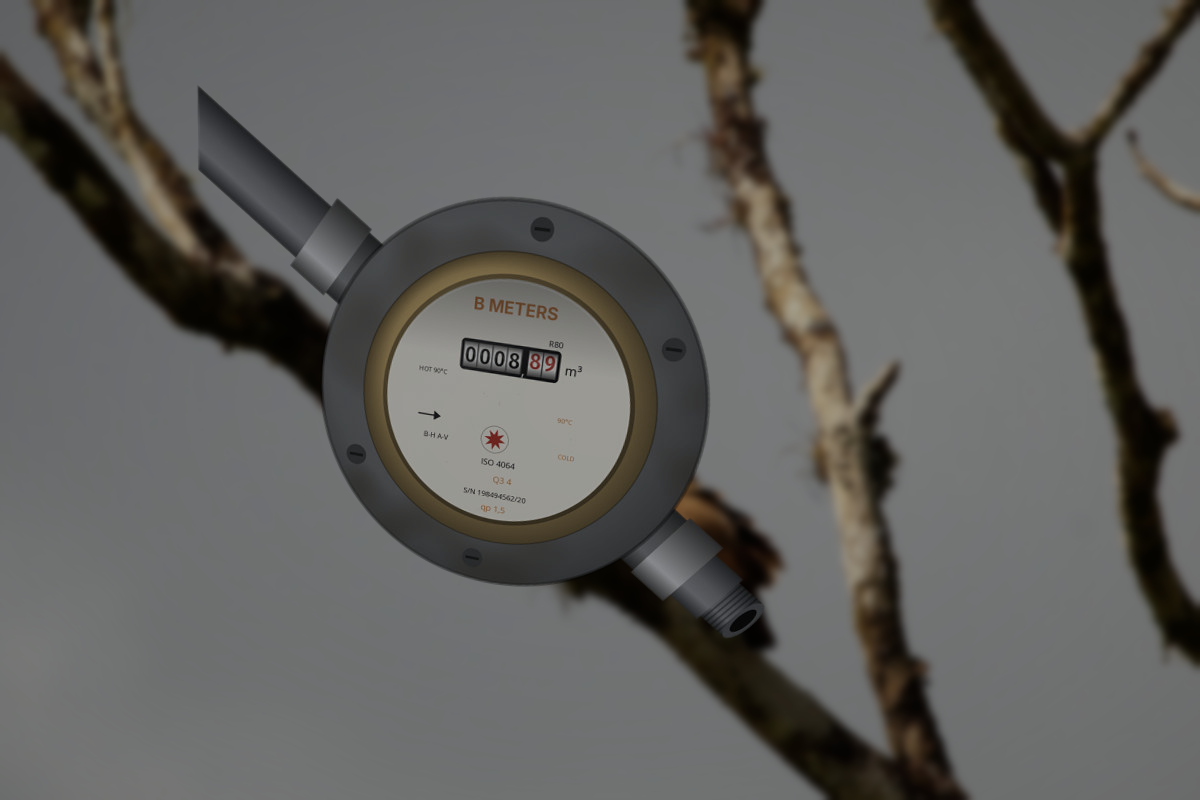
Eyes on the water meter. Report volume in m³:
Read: 8.89 m³
